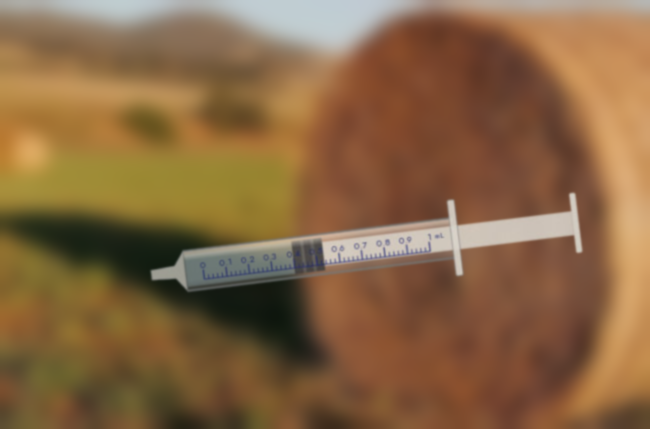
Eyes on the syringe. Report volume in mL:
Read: 0.4 mL
